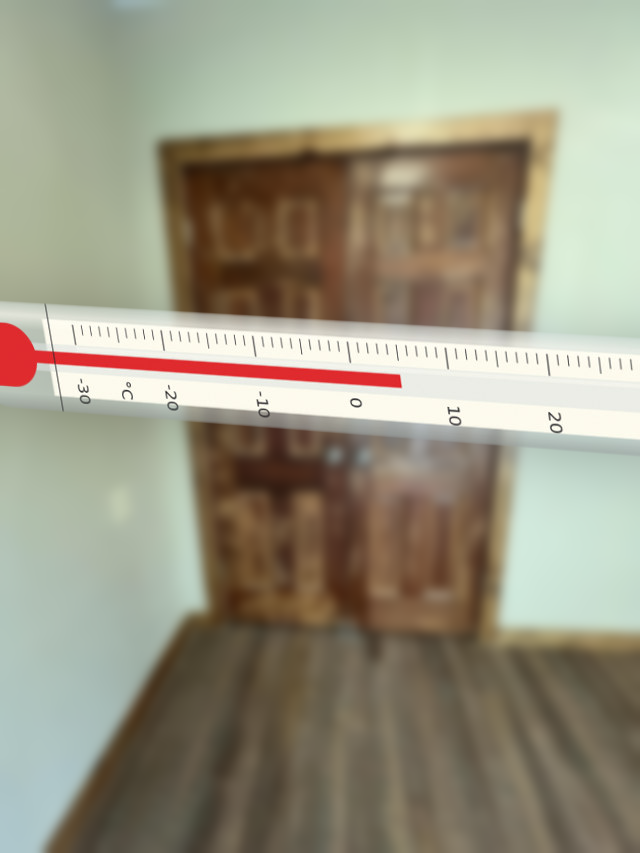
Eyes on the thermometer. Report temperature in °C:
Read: 5 °C
